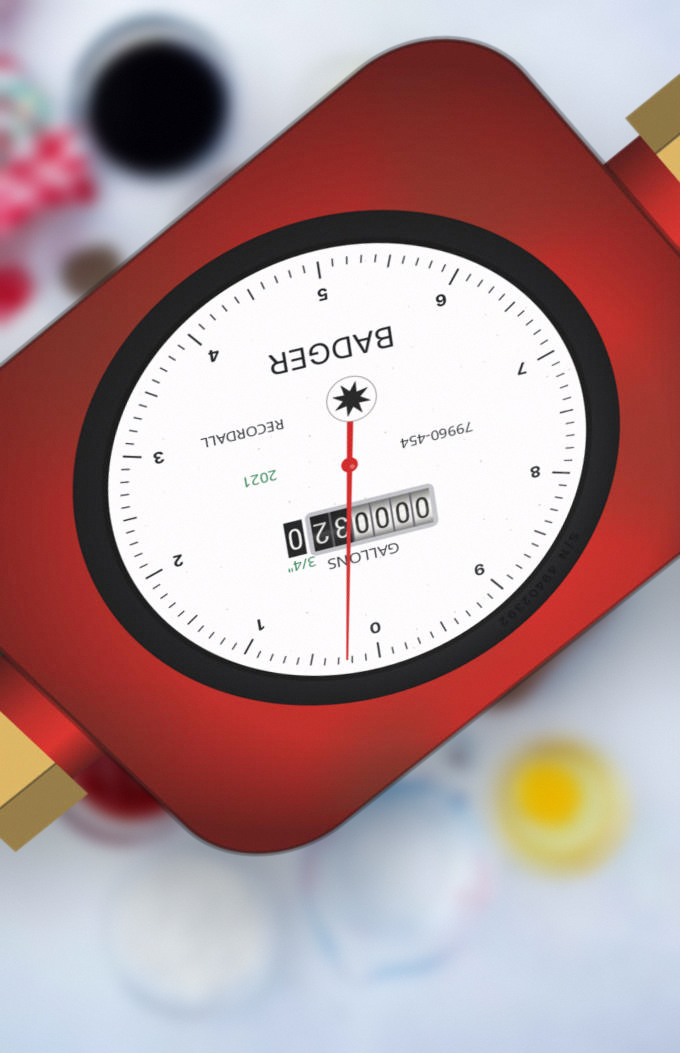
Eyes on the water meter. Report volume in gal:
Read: 320.2 gal
